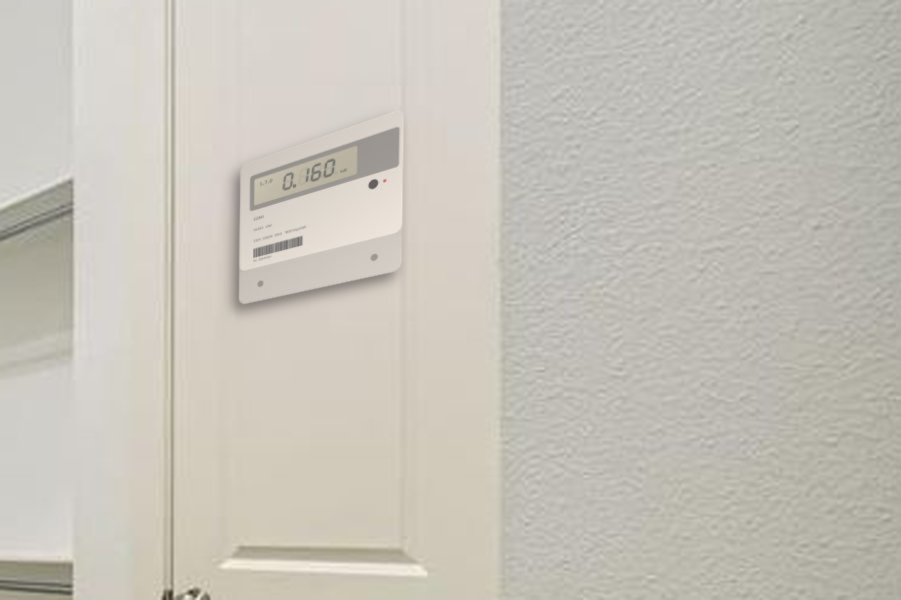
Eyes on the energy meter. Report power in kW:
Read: 0.160 kW
